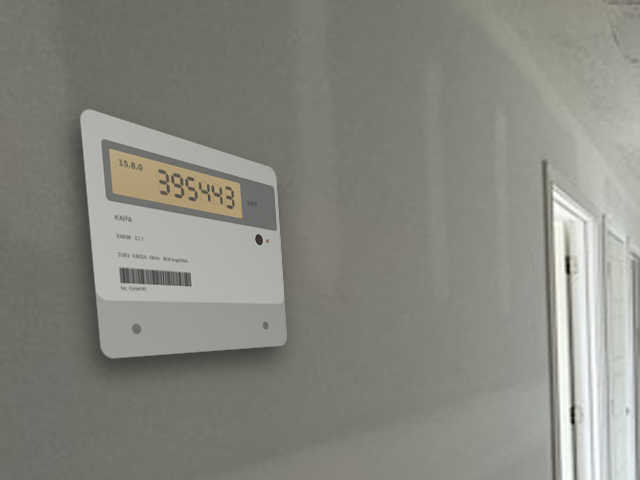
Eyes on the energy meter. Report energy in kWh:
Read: 395443 kWh
